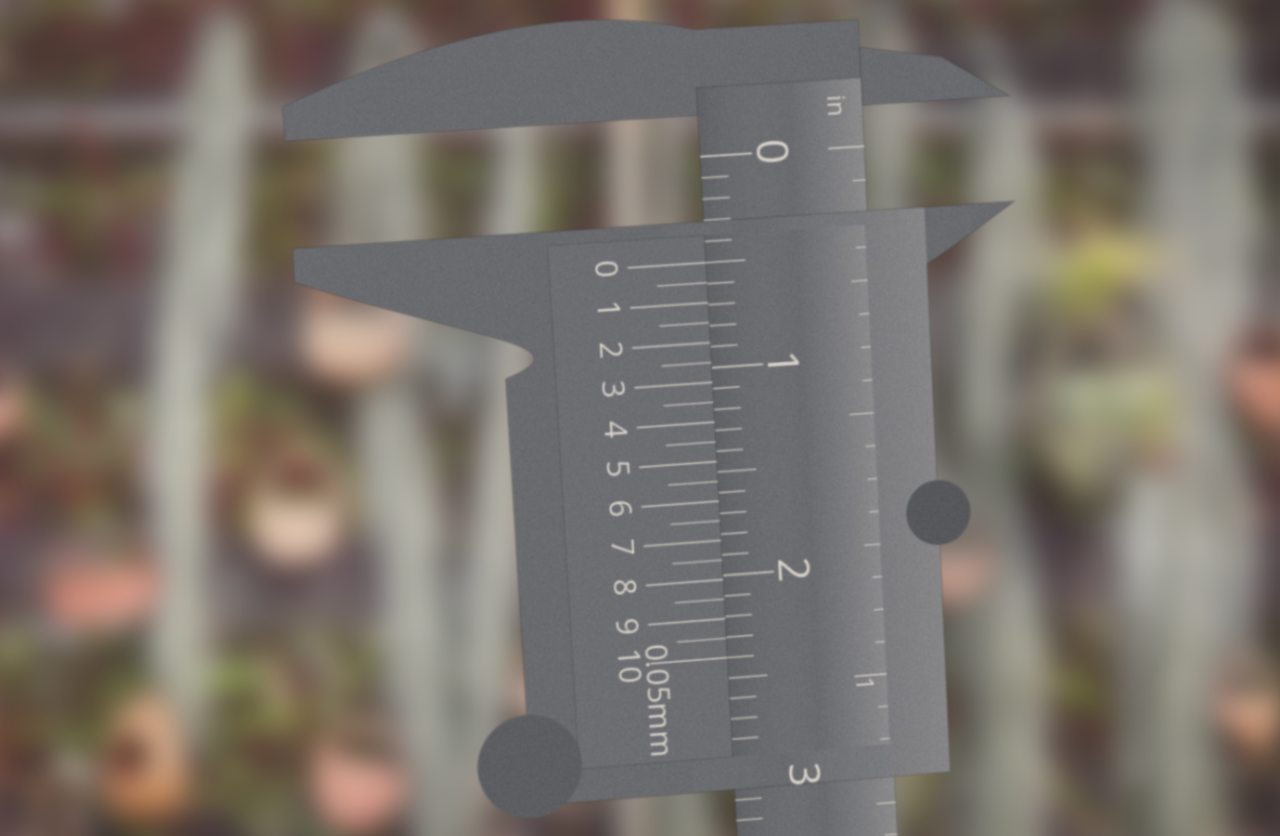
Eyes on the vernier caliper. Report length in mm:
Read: 5.0 mm
